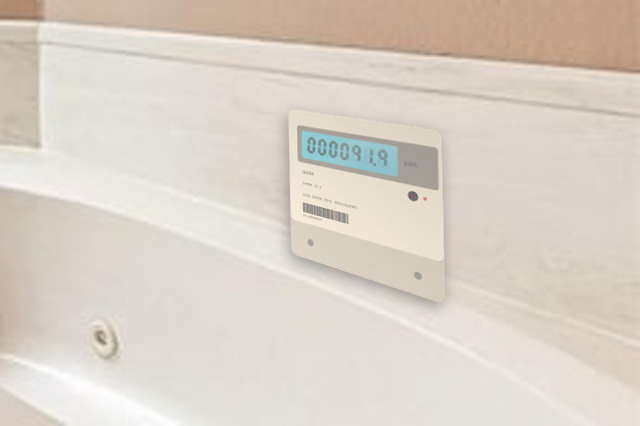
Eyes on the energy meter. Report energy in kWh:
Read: 91.9 kWh
